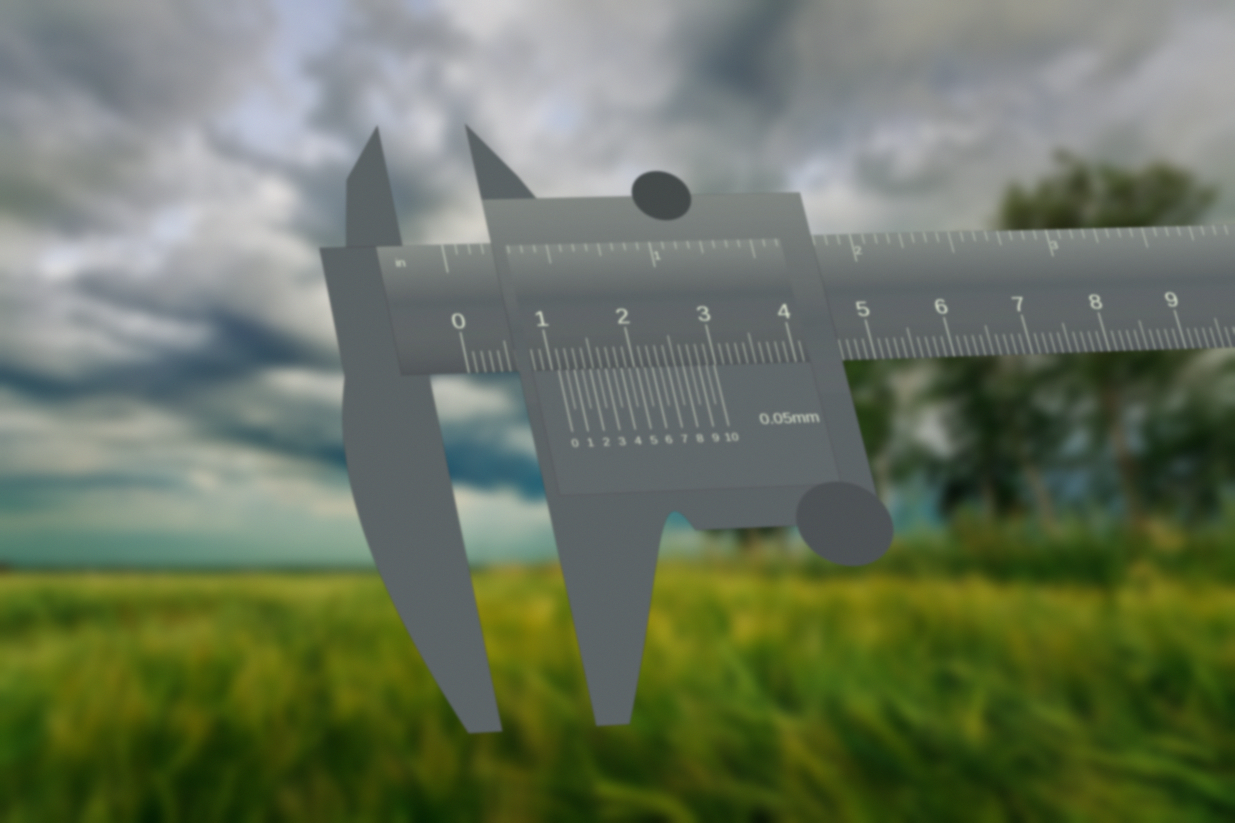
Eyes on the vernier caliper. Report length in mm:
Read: 10.8 mm
